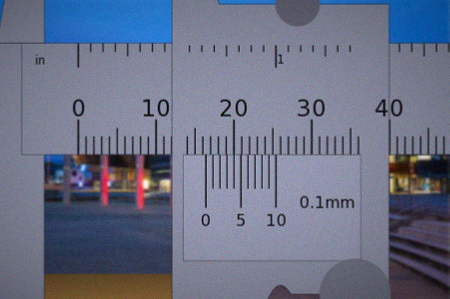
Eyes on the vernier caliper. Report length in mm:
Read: 16.4 mm
